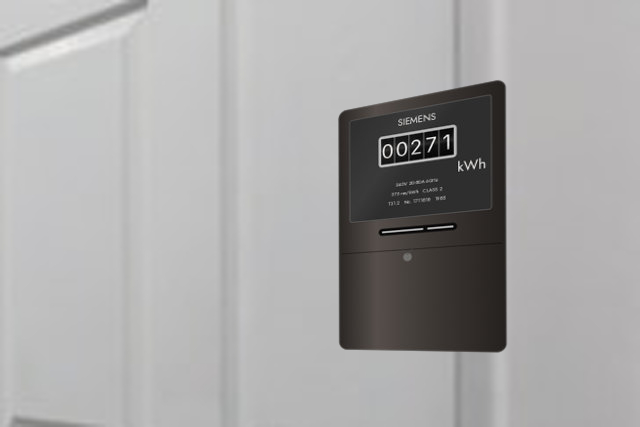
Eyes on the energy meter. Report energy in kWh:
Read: 271 kWh
